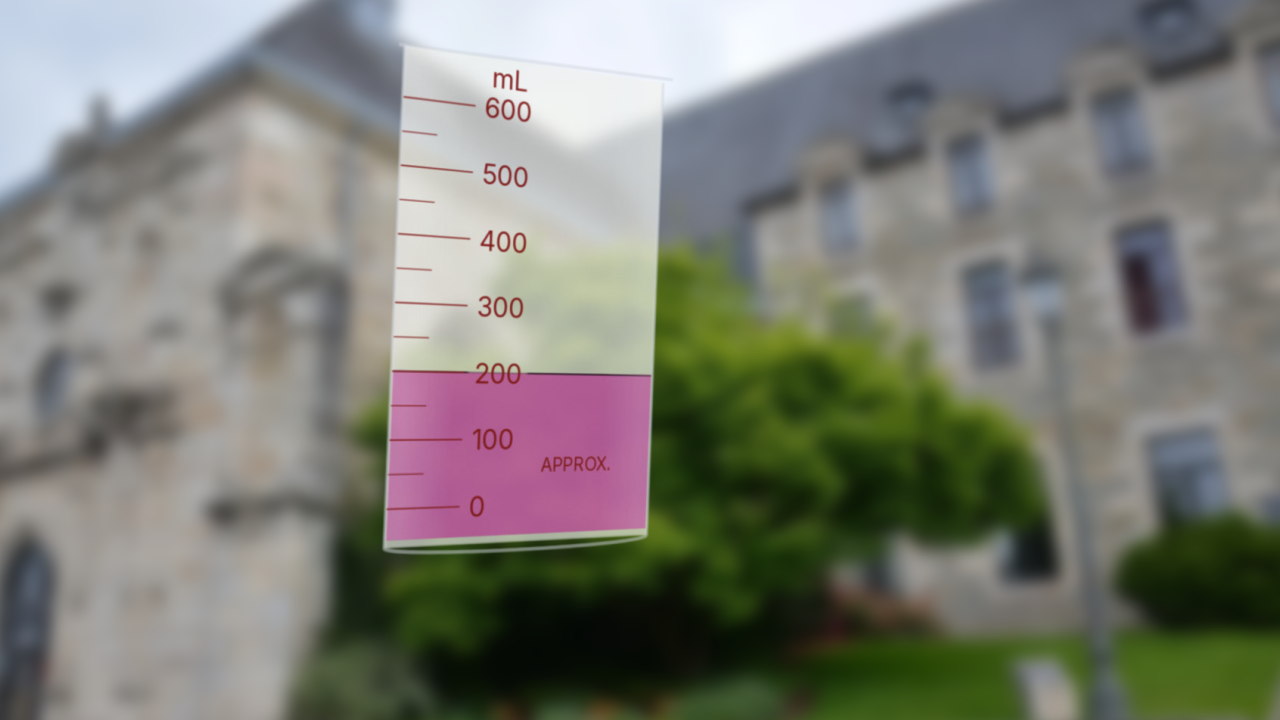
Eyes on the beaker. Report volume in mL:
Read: 200 mL
